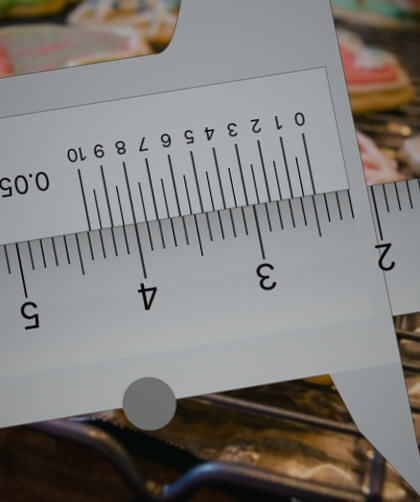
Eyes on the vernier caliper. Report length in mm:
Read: 24.8 mm
